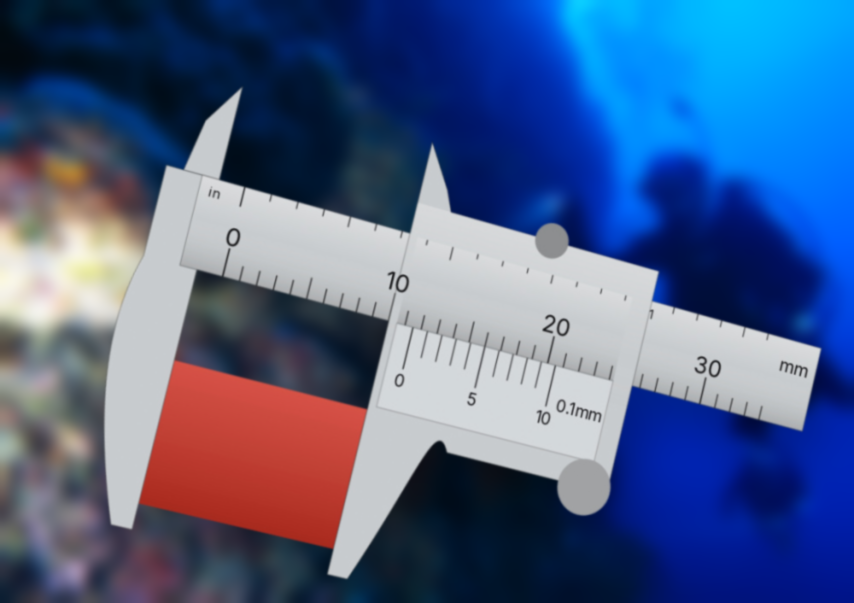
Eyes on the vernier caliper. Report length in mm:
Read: 11.5 mm
